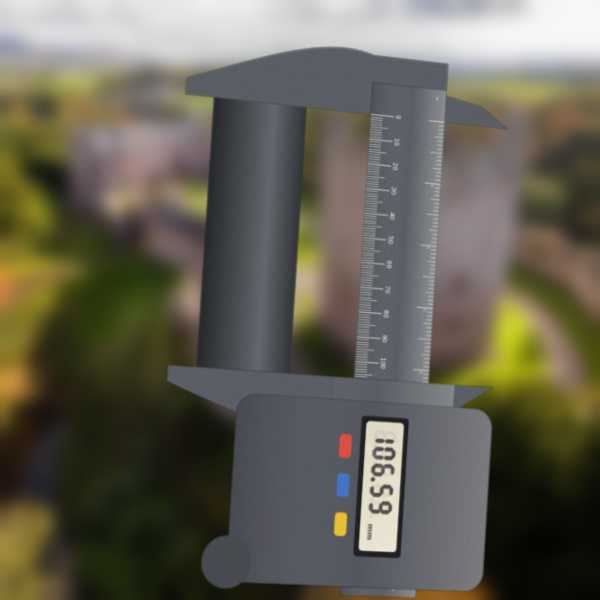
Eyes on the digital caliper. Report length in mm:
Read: 106.59 mm
